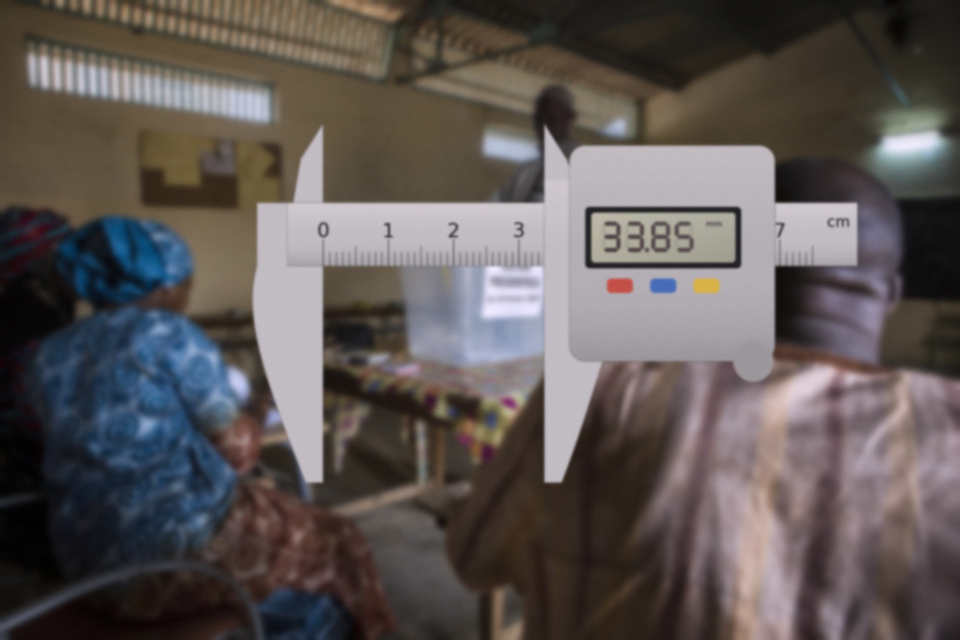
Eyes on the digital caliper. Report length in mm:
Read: 33.85 mm
